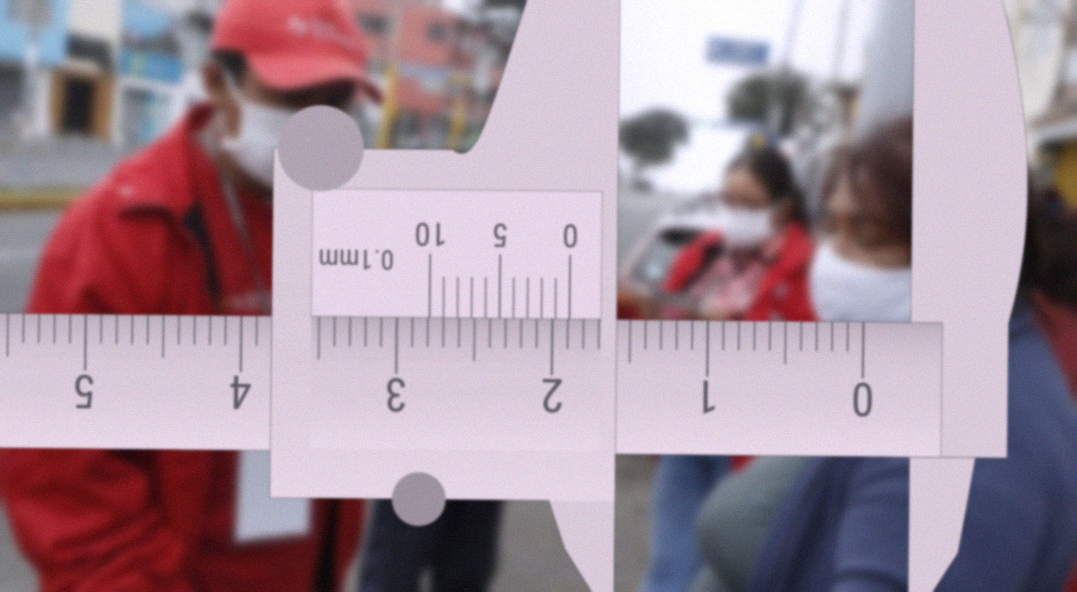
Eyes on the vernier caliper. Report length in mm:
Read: 18.9 mm
